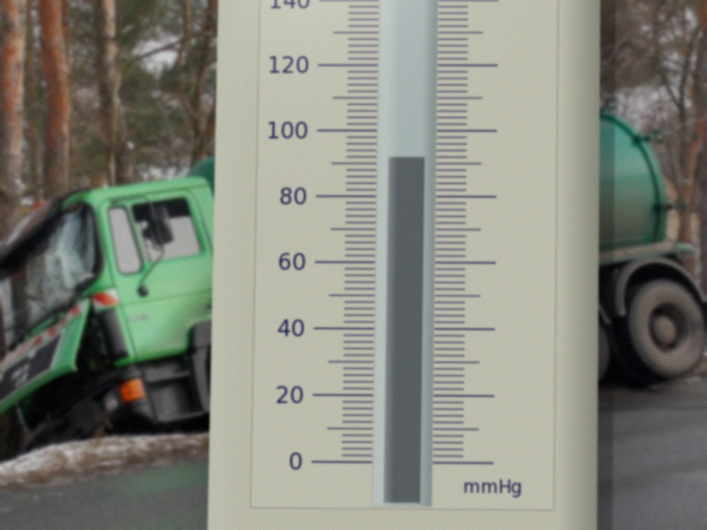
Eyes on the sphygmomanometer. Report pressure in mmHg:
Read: 92 mmHg
